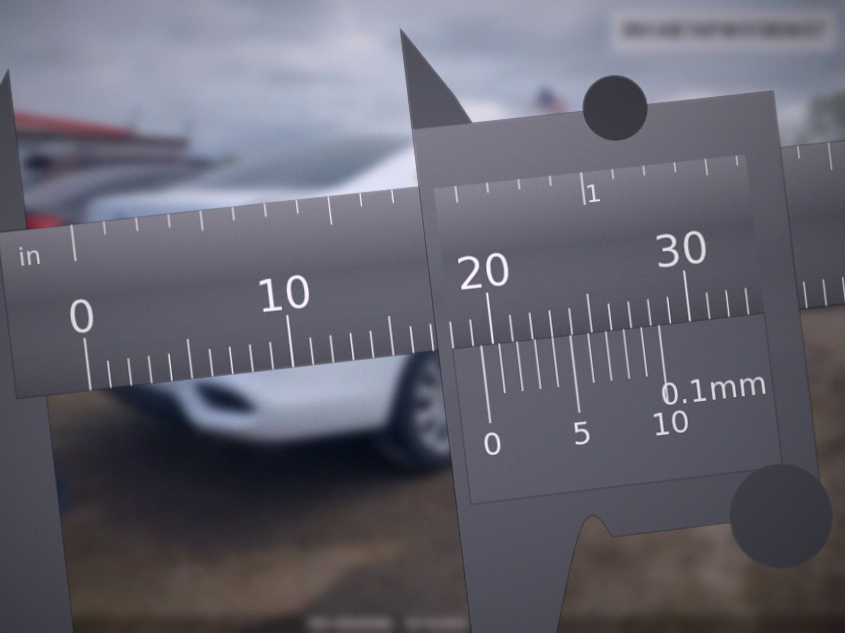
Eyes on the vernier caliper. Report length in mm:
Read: 19.4 mm
